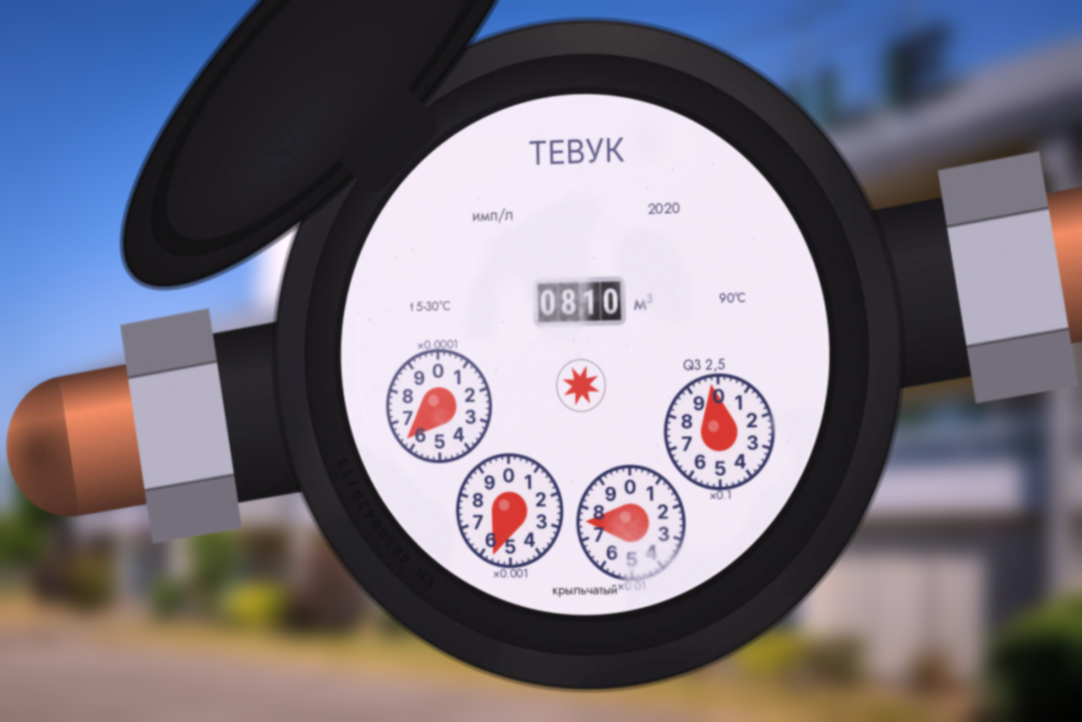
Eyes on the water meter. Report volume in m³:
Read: 809.9756 m³
